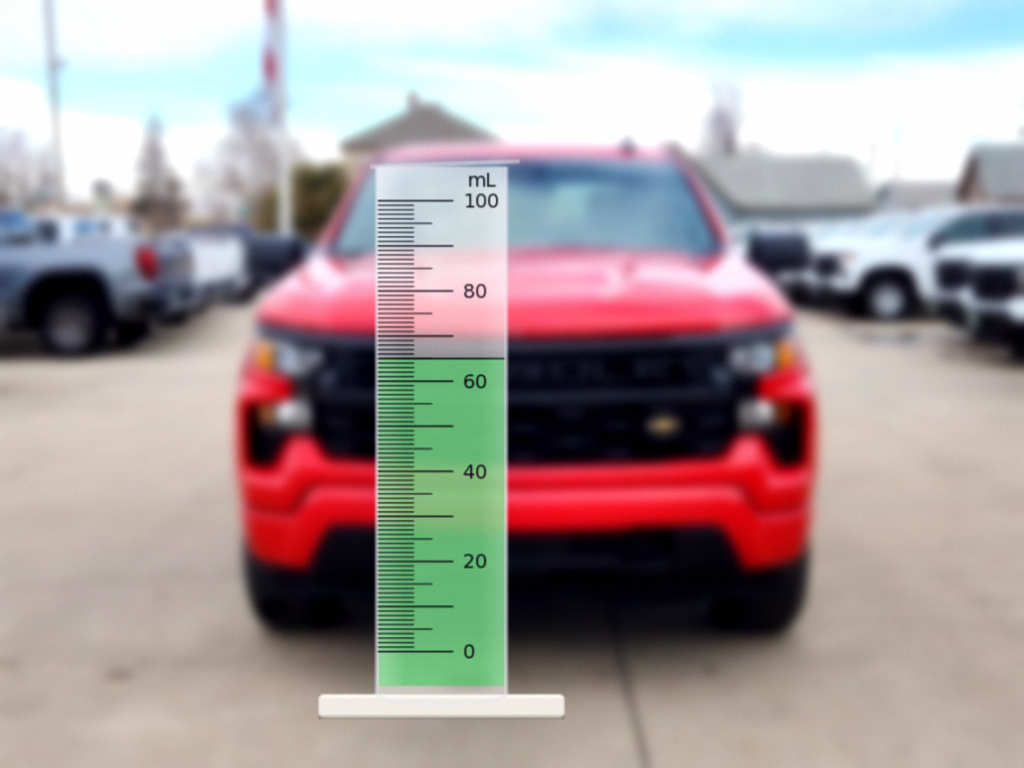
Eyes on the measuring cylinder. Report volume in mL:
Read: 65 mL
